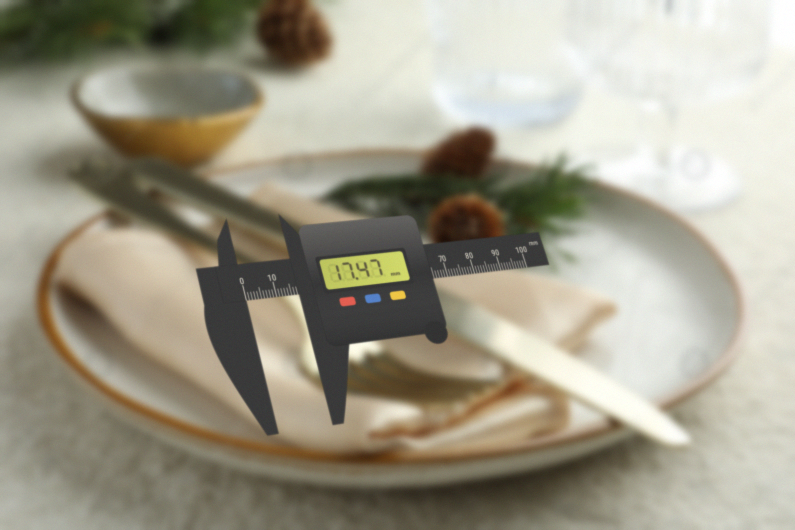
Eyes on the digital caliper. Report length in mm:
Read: 17.47 mm
